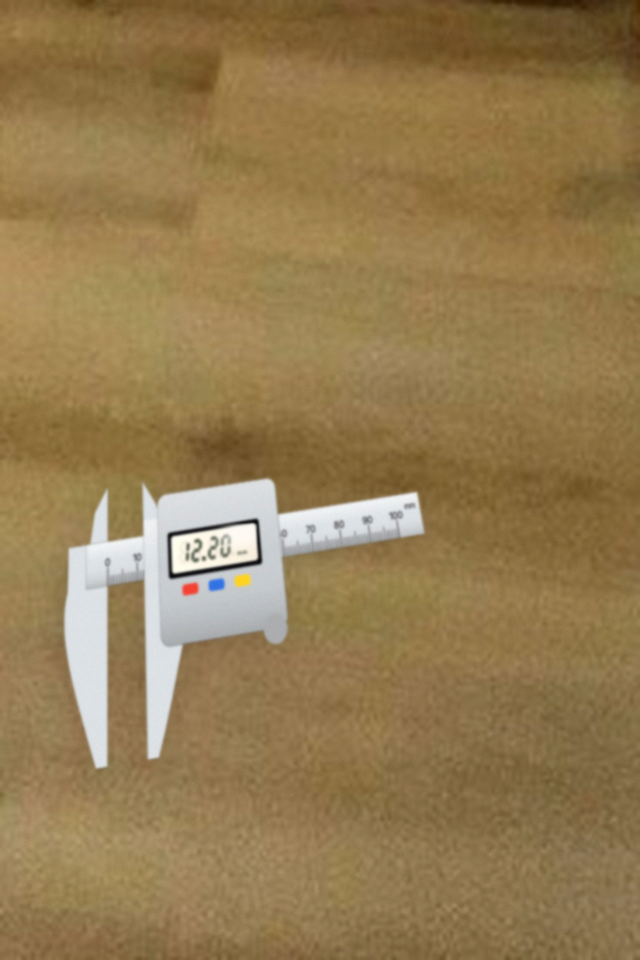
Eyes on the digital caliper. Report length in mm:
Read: 12.20 mm
